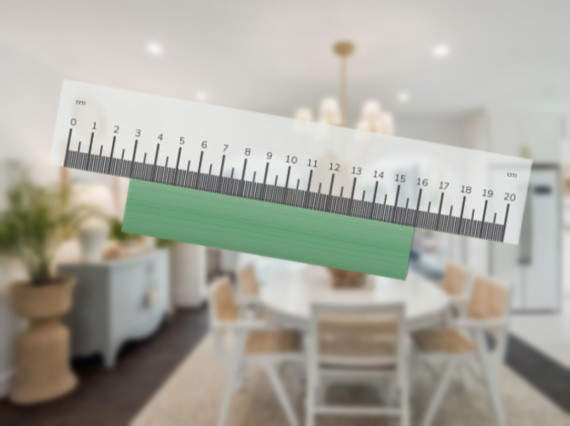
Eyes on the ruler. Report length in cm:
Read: 13 cm
